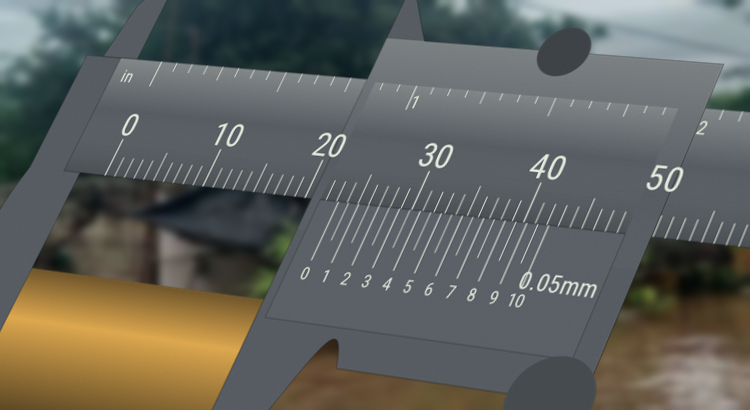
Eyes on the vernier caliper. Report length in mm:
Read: 23.2 mm
